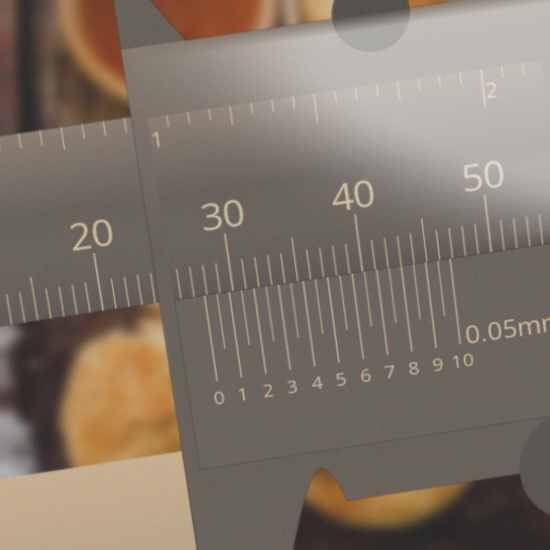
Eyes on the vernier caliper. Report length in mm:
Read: 27.8 mm
